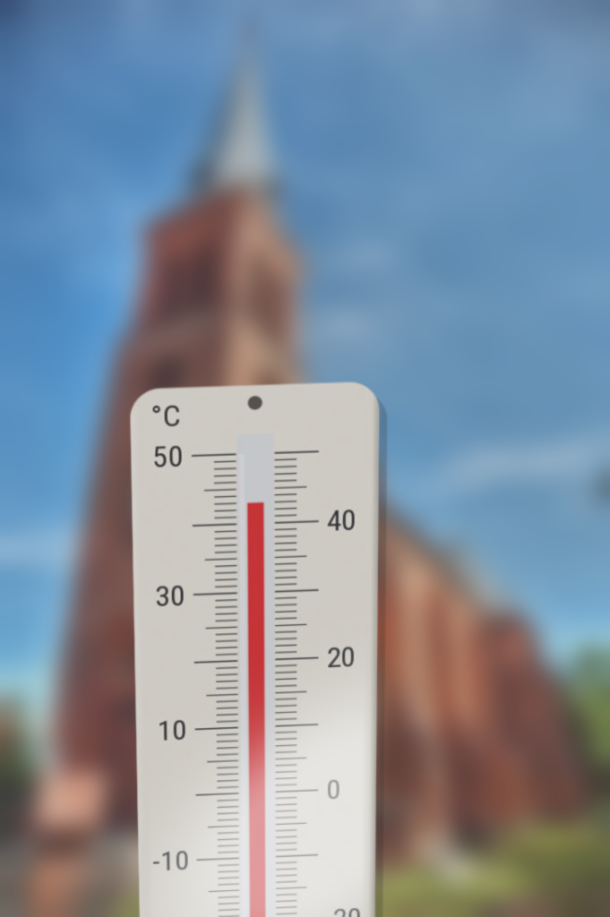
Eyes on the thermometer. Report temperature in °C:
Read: 43 °C
